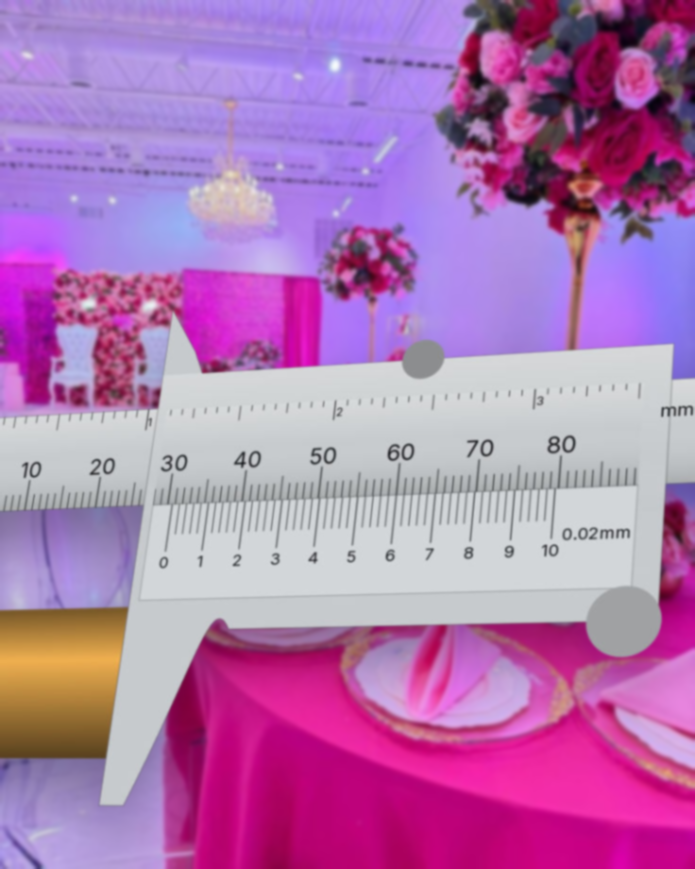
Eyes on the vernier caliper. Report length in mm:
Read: 30.6 mm
